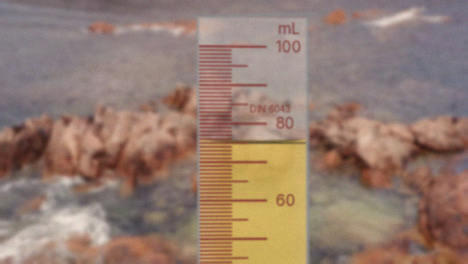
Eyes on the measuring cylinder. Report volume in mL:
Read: 75 mL
